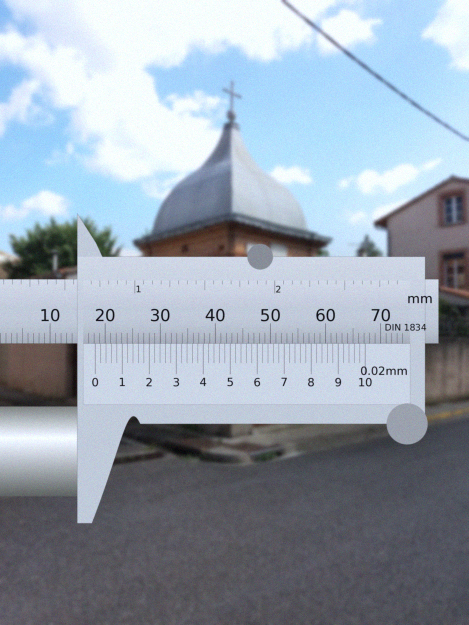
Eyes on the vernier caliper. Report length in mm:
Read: 18.2 mm
